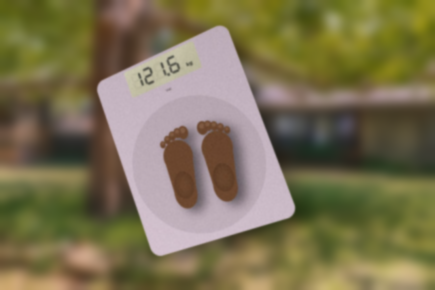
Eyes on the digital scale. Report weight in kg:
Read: 121.6 kg
